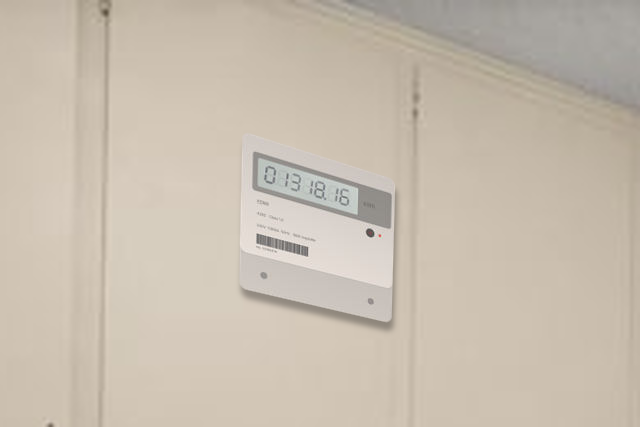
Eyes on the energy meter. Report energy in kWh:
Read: 1318.16 kWh
